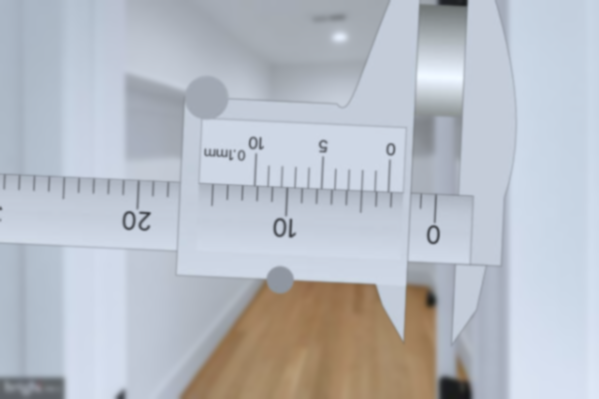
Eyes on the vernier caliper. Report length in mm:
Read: 3.2 mm
